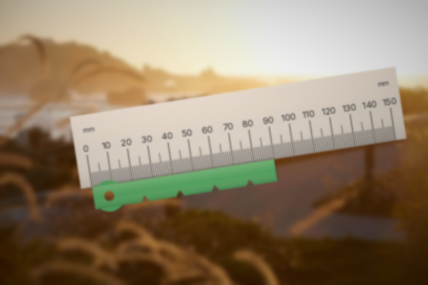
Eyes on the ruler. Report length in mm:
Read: 90 mm
